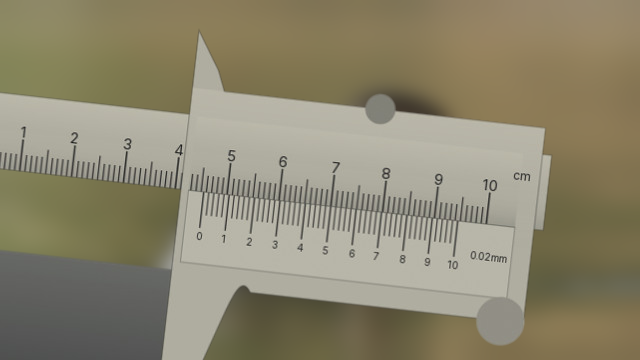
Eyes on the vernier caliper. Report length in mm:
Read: 45.5 mm
